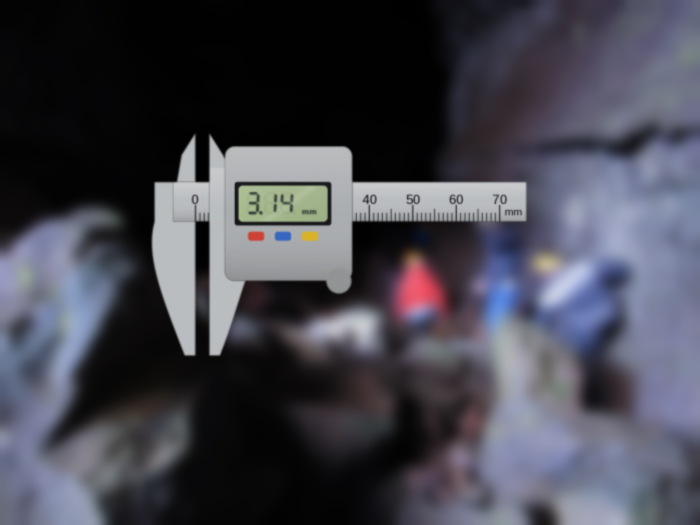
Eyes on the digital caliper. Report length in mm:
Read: 3.14 mm
